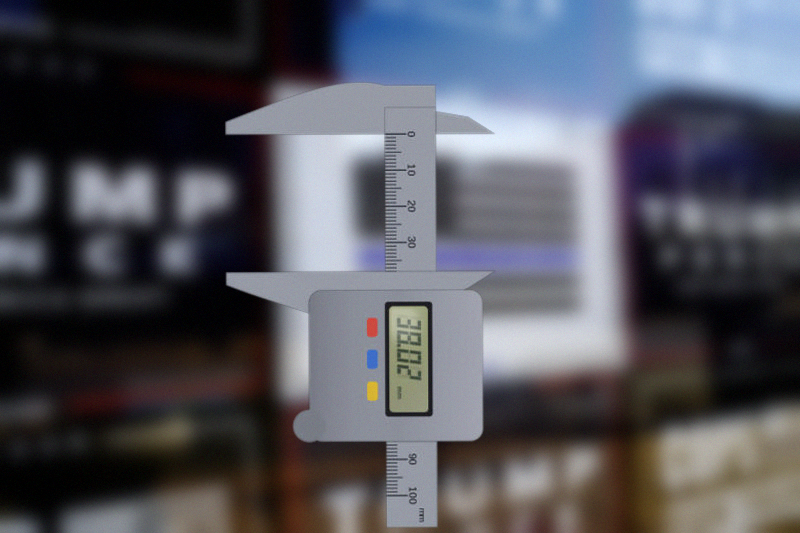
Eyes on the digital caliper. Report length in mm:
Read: 38.02 mm
